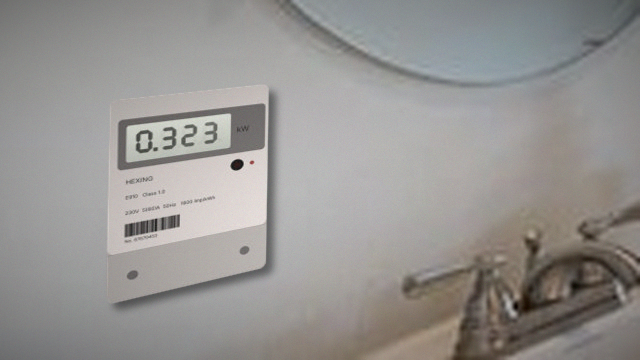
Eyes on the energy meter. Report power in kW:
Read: 0.323 kW
